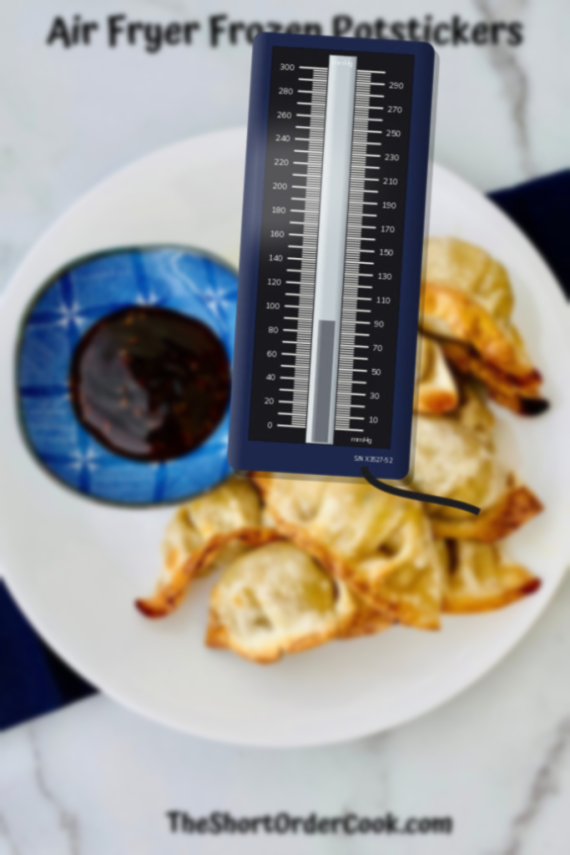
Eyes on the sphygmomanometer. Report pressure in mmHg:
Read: 90 mmHg
